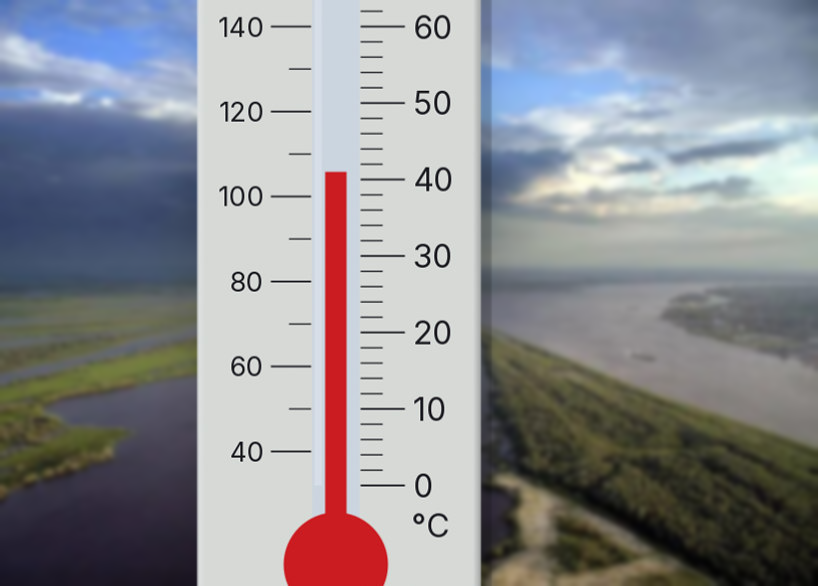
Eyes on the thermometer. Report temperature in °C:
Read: 41 °C
